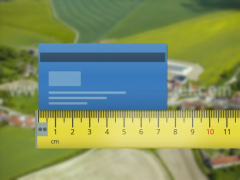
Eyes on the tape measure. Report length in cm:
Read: 7.5 cm
